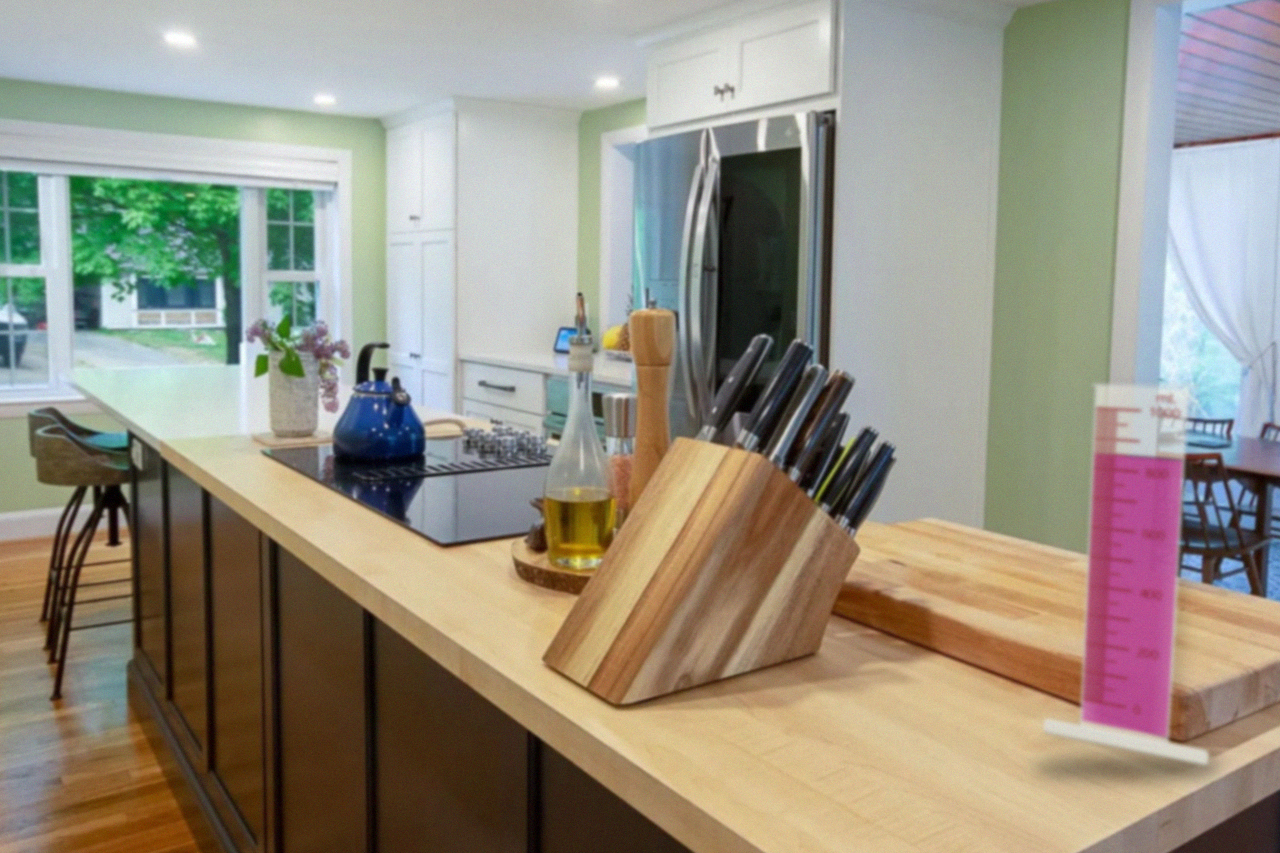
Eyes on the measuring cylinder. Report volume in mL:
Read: 850 mL
